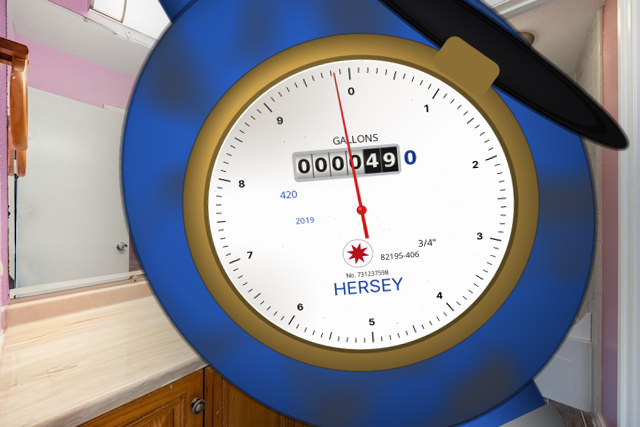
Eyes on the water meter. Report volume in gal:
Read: 489.8 gal
